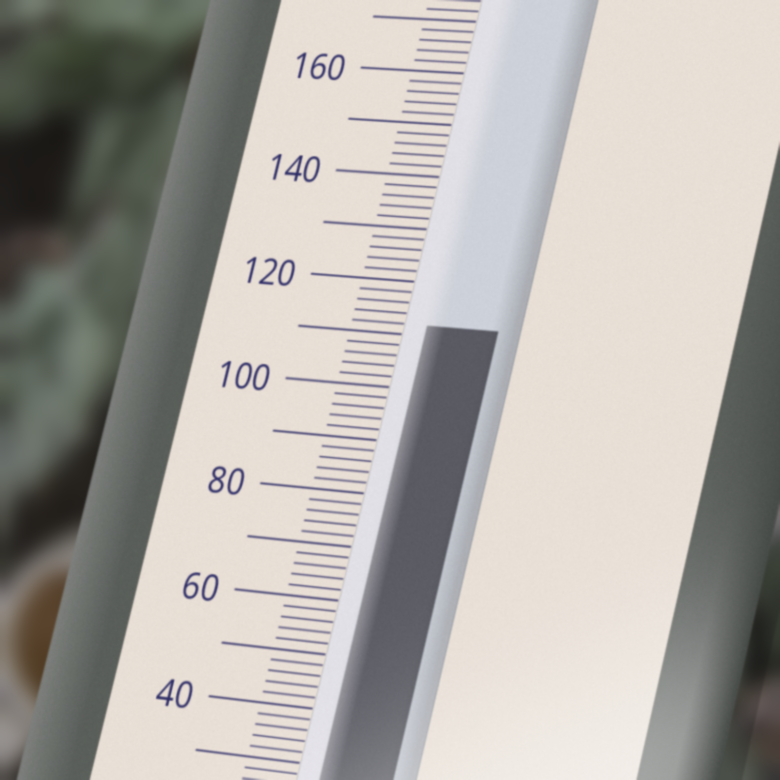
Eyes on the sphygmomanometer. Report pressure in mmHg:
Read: 112 mmHg
